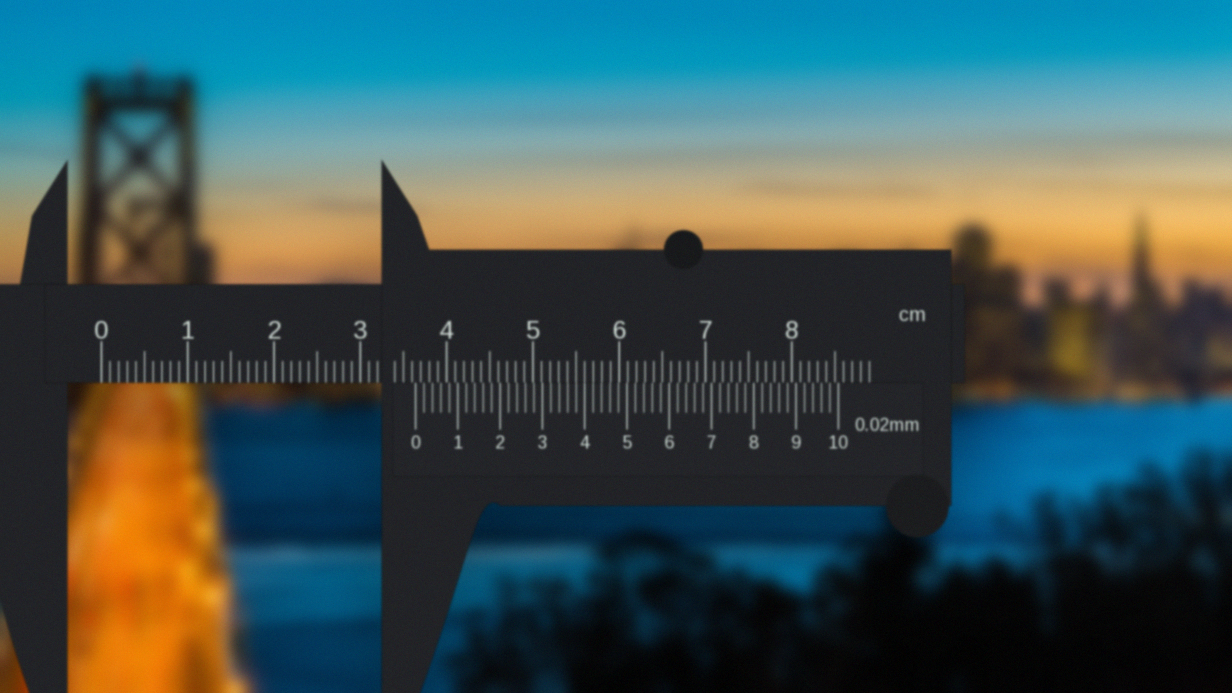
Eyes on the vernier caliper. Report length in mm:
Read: 36.4 mm
